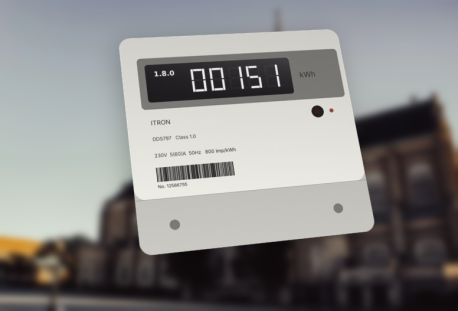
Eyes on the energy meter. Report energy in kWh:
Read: 151 kWh
